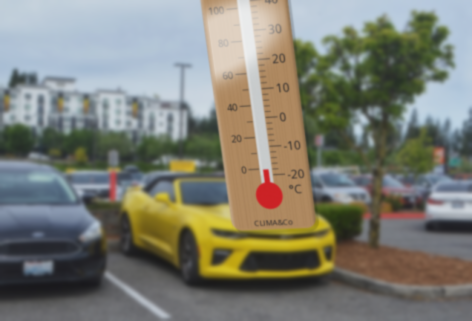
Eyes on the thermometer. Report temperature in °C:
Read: -18 °C
